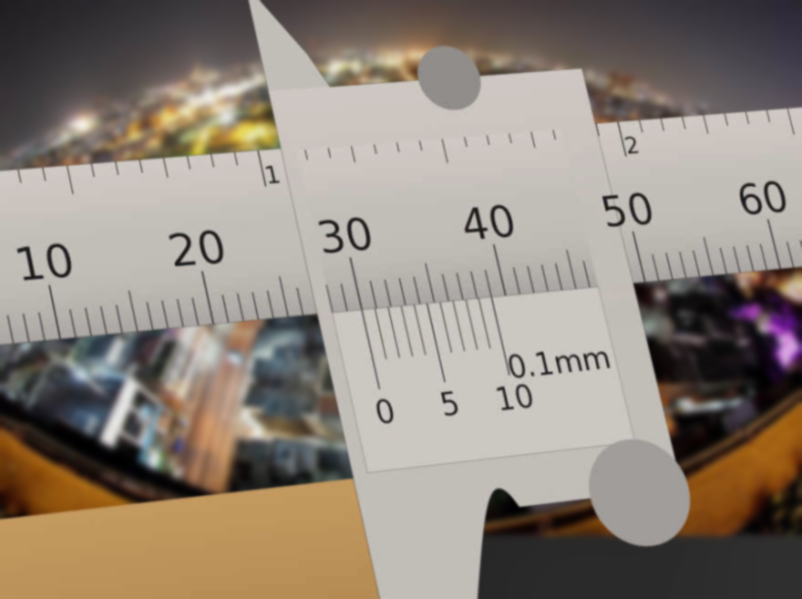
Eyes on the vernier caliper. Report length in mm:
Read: 30.0 mm
